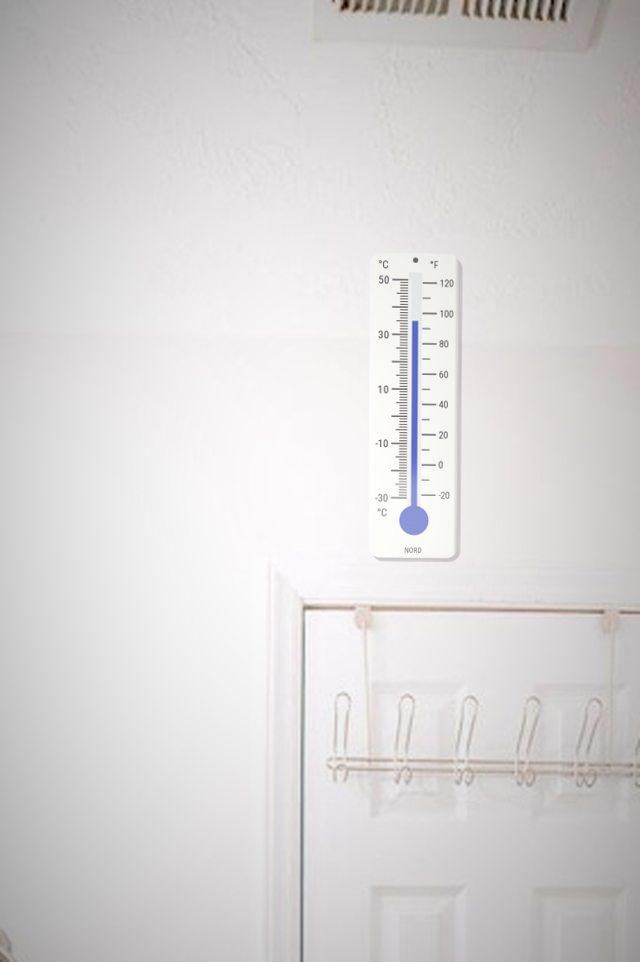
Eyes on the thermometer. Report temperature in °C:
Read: 35 °C
